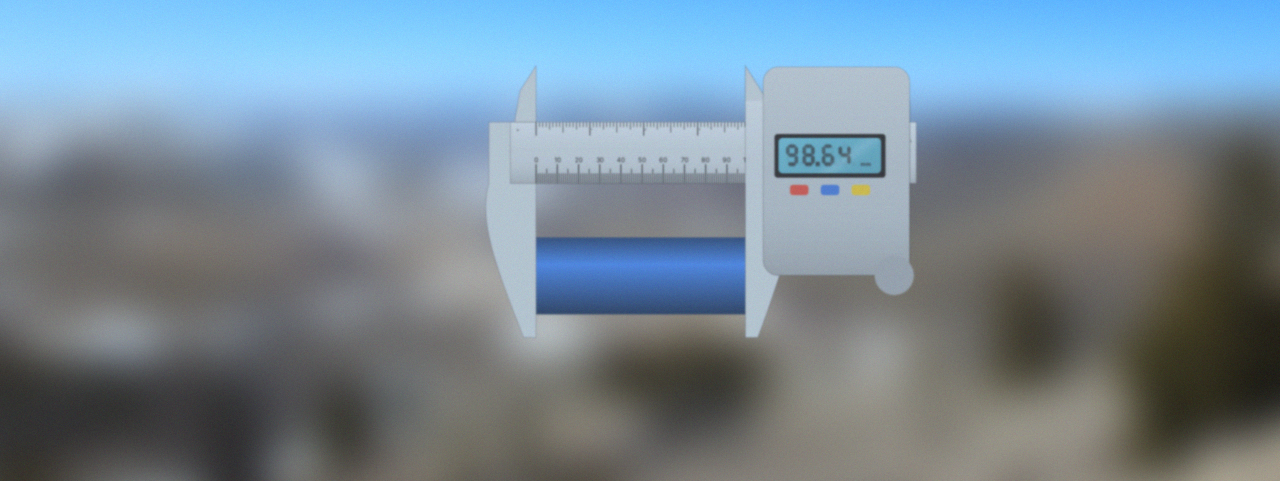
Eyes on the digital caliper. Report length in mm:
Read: 98.64 mm
